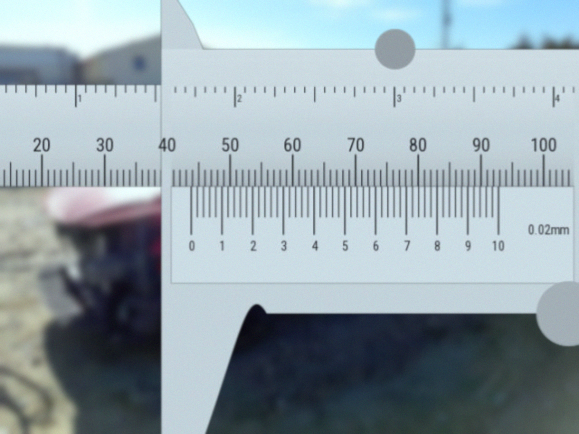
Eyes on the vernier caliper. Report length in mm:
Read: 43.8 mm
